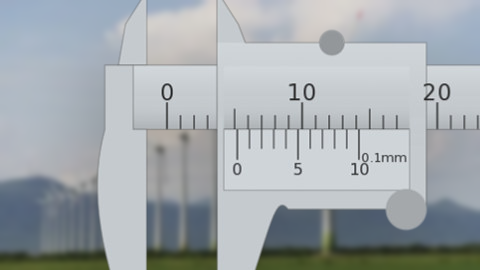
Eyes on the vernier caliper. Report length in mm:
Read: 5.2 mm
